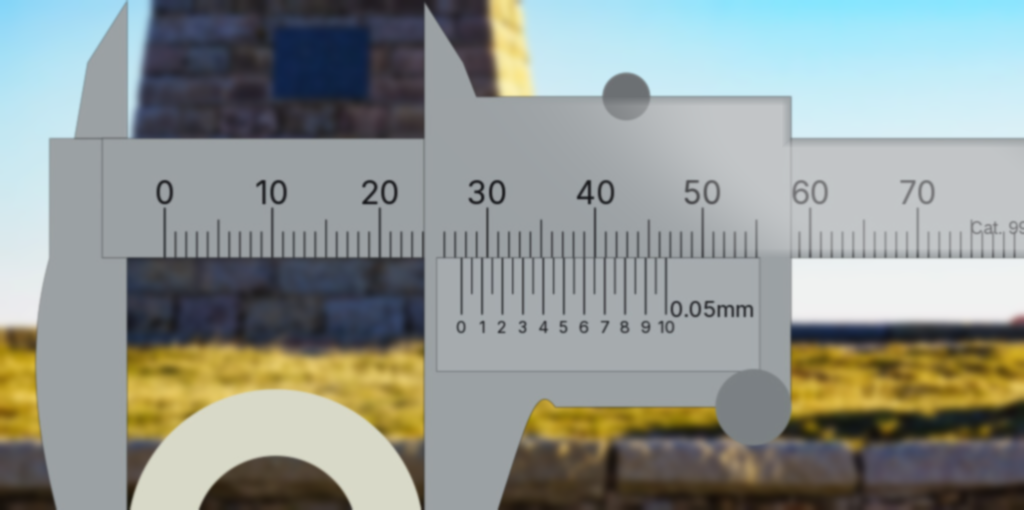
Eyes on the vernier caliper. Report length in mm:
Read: 27.6 mm
